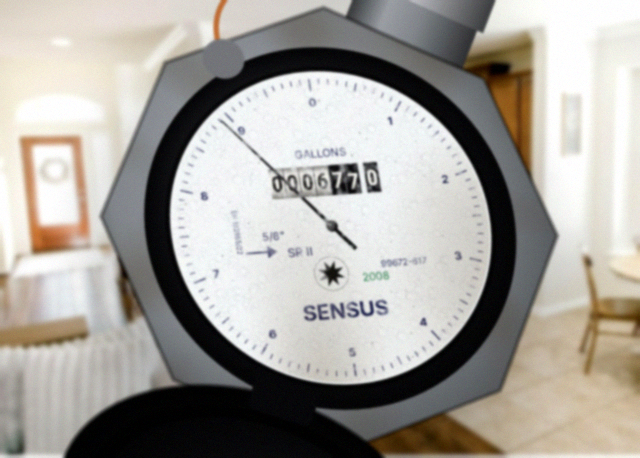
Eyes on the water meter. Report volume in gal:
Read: 6768.9 gal
